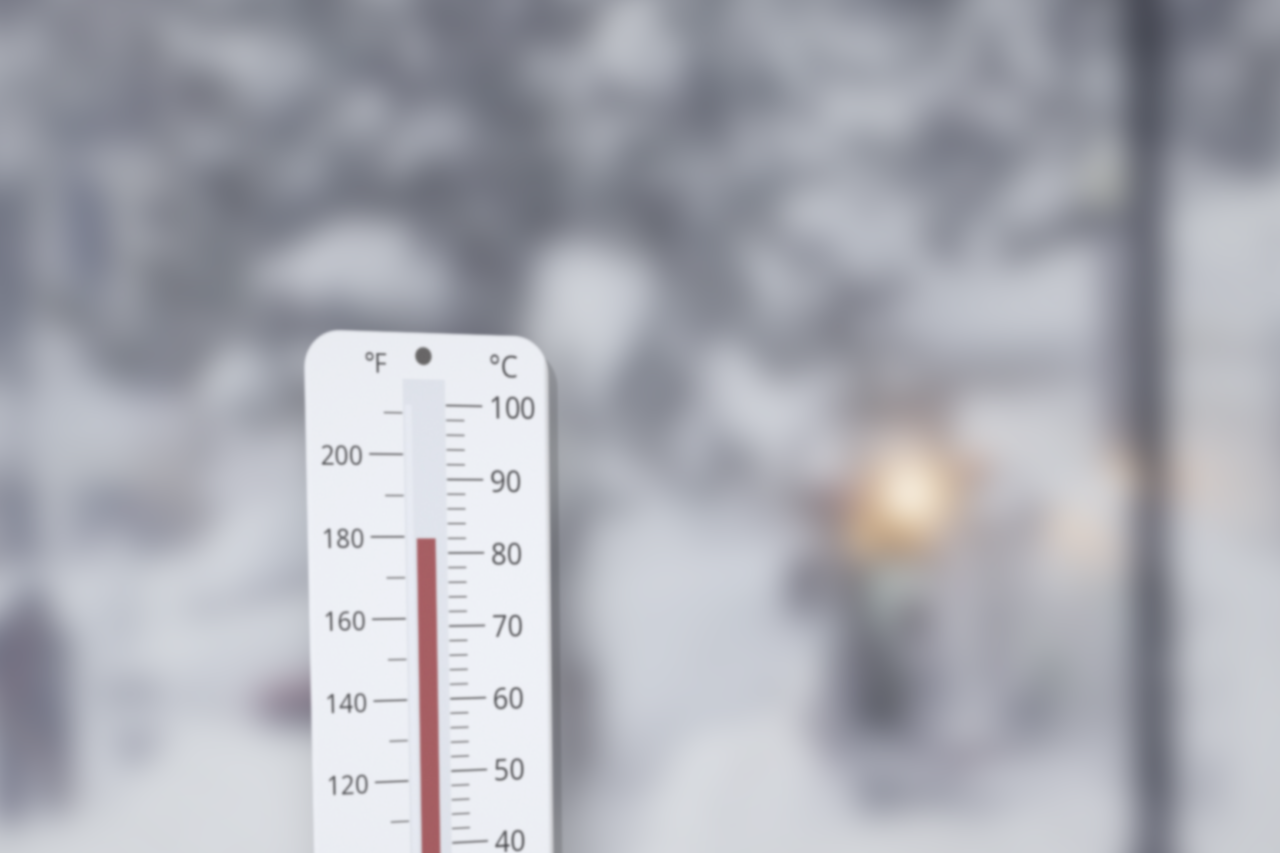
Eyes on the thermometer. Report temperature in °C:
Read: 82 °C
